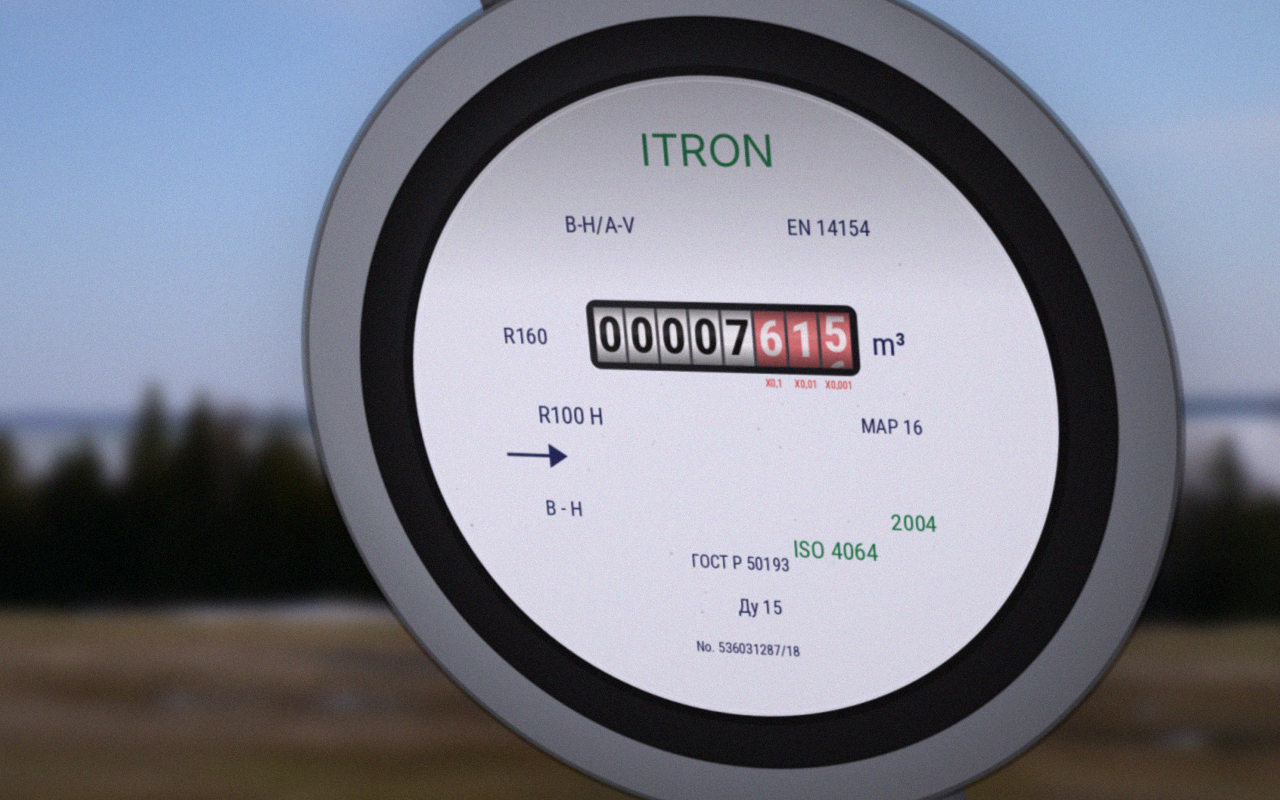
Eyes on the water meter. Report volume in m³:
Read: 7.615 m³
